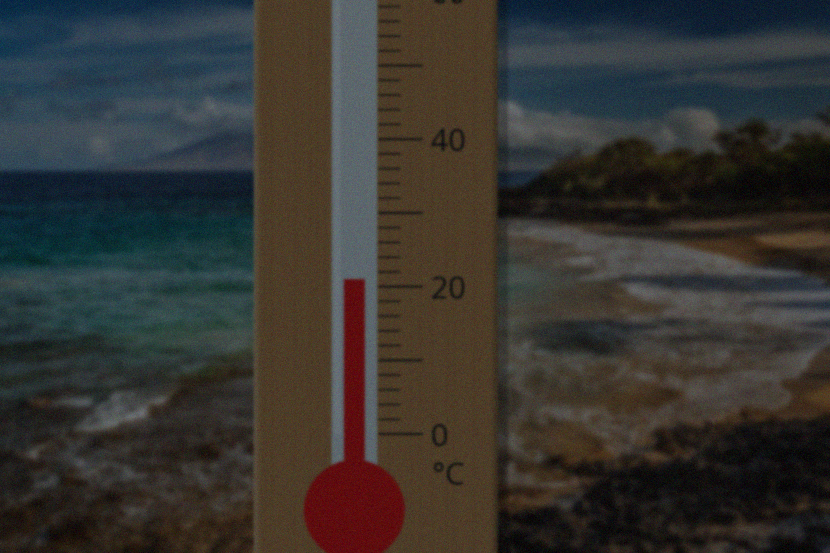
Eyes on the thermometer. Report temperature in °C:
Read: 21 °C
